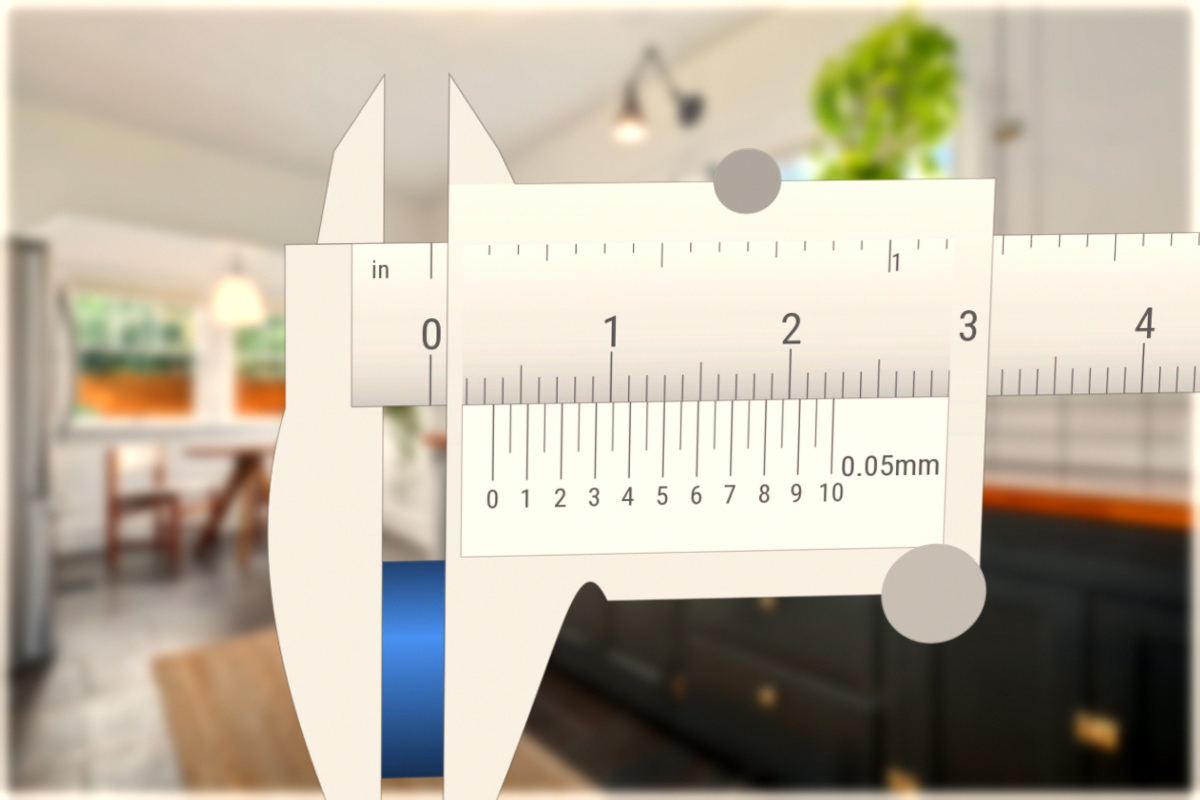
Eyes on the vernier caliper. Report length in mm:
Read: 3.5 mm
